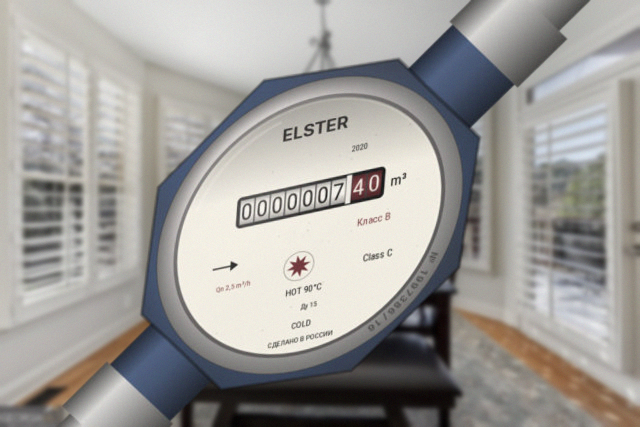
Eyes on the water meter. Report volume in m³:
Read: 7.40 m³
